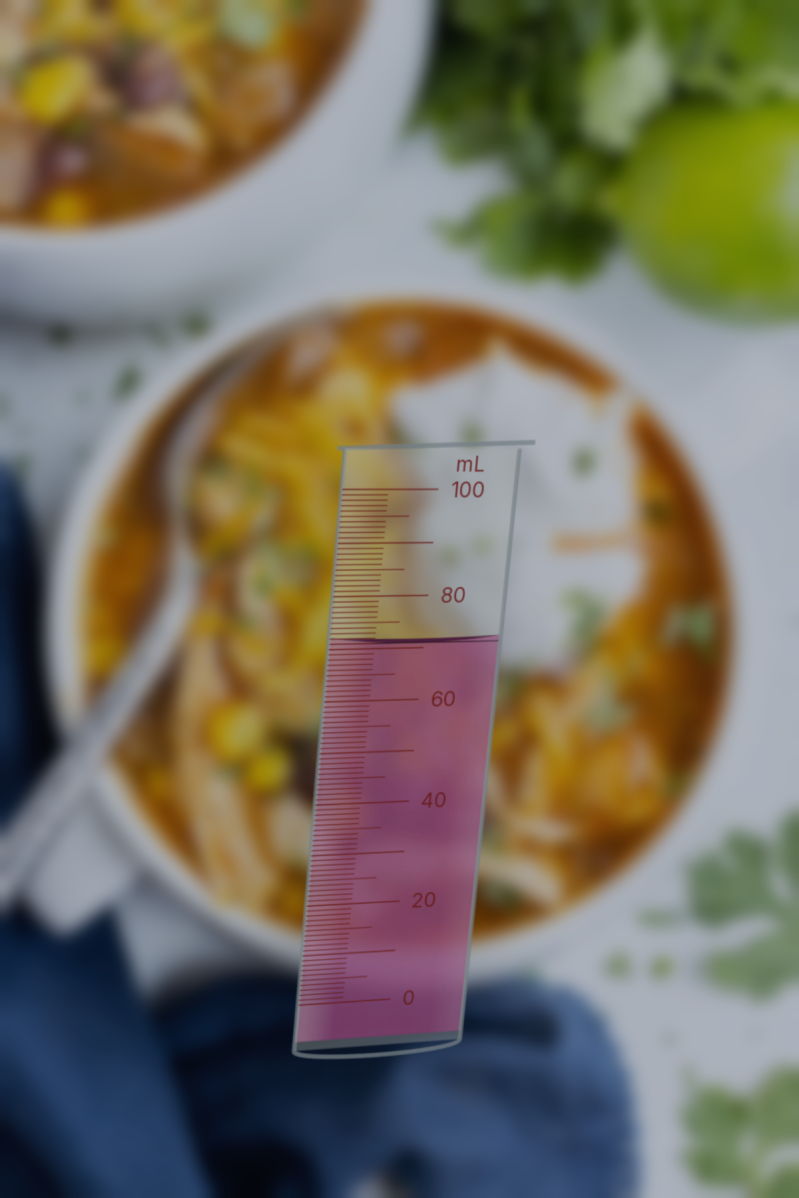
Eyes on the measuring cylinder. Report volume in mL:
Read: 71 mL
